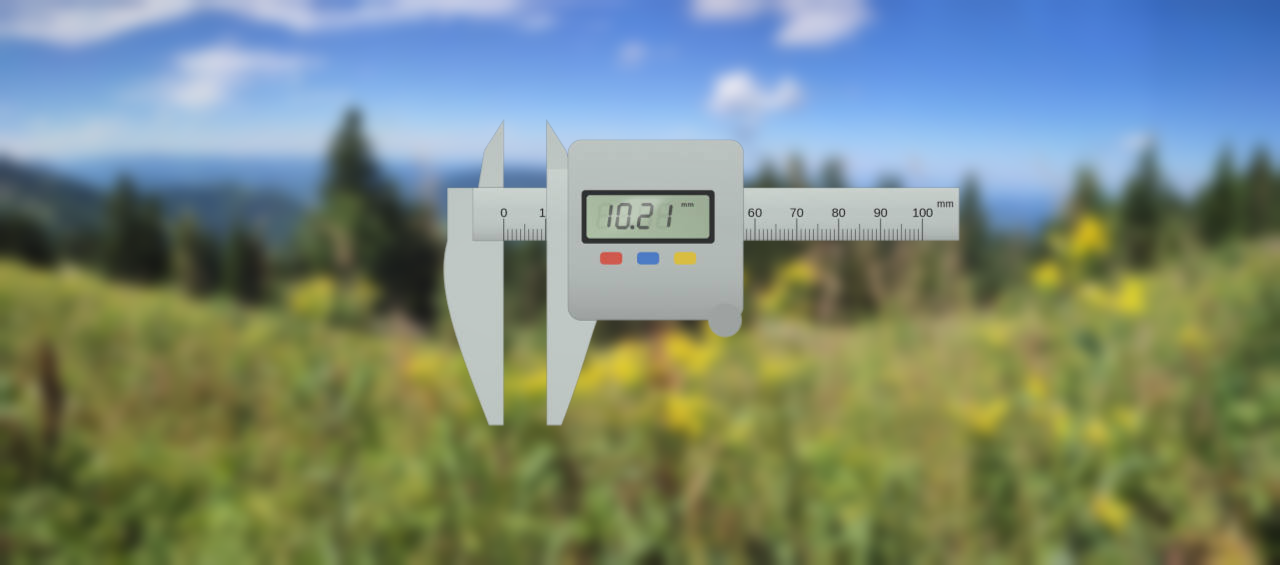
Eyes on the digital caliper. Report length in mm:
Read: 10.21 mm
